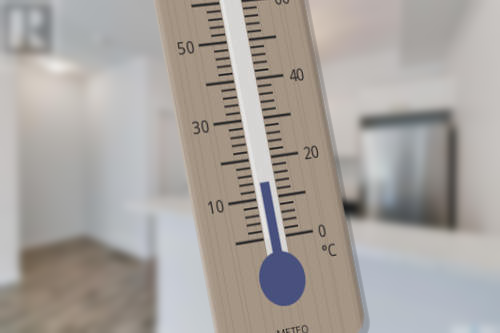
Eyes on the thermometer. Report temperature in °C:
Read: 14 °C
